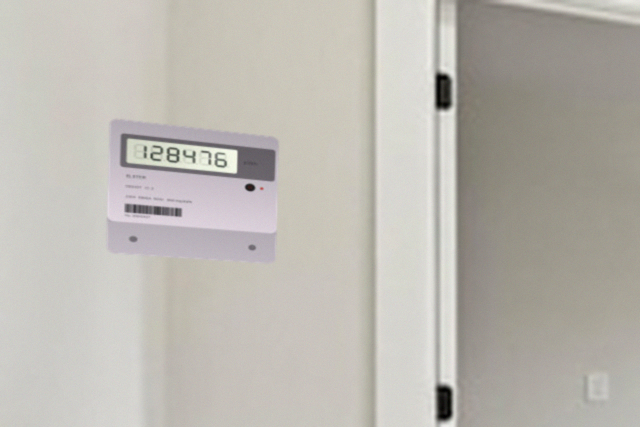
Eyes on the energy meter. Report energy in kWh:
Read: 128476 kWh
